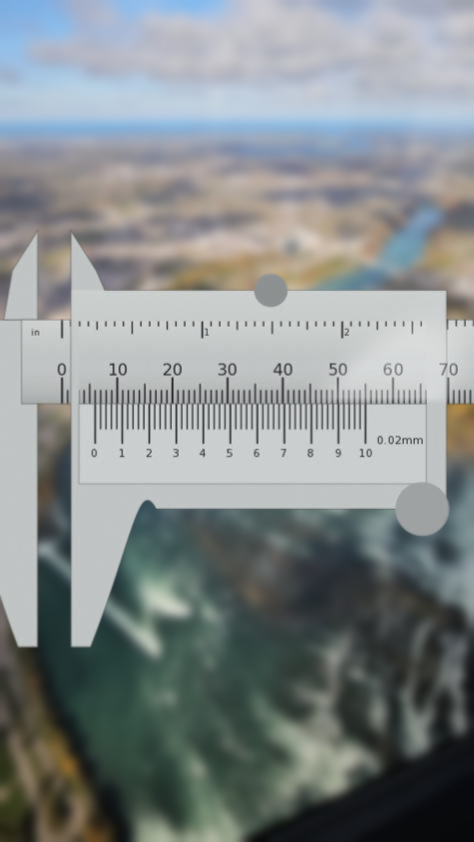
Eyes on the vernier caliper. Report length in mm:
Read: 6.0 mm
